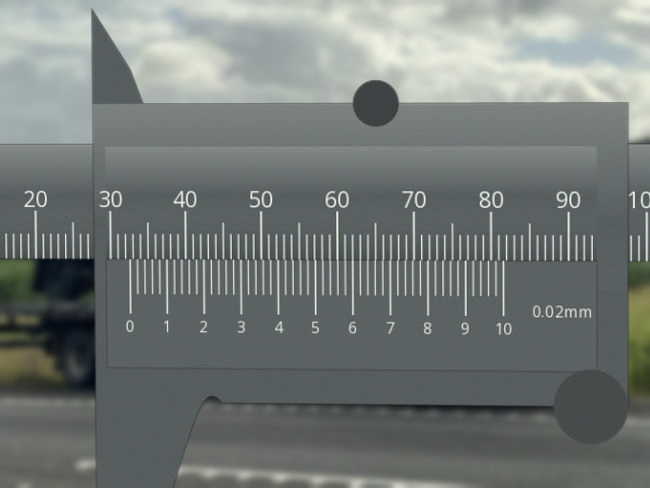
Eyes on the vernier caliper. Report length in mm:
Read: 32.6 mm
